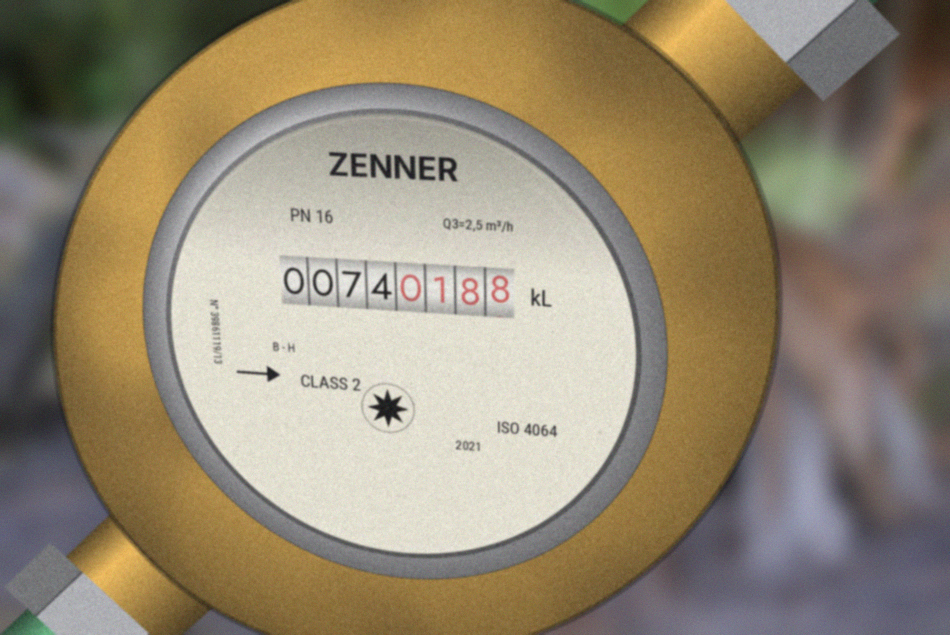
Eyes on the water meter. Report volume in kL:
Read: 74.0188 kL
